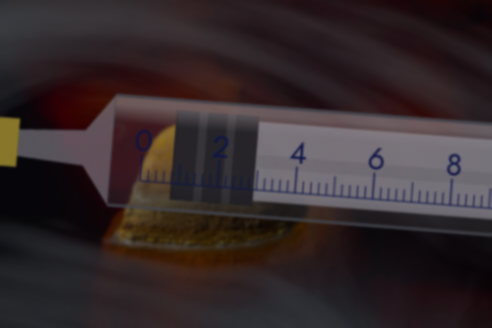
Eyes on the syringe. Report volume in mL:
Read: 0.8 mL
